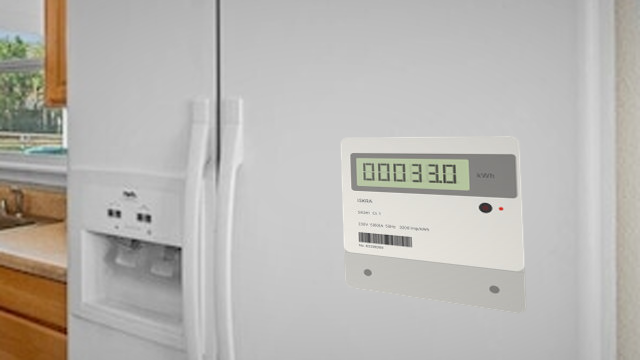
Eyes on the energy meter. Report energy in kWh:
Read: 33.0 kWh
